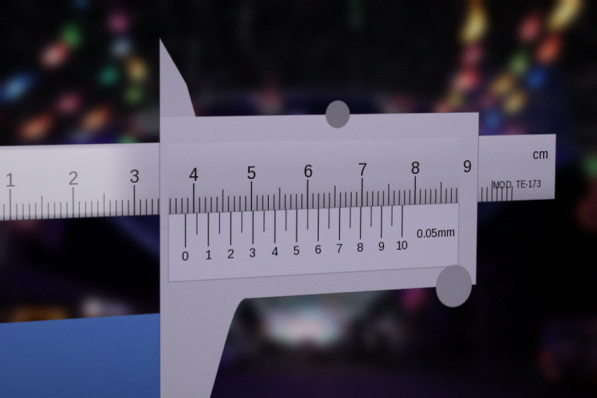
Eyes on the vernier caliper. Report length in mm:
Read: 38.6 mm
